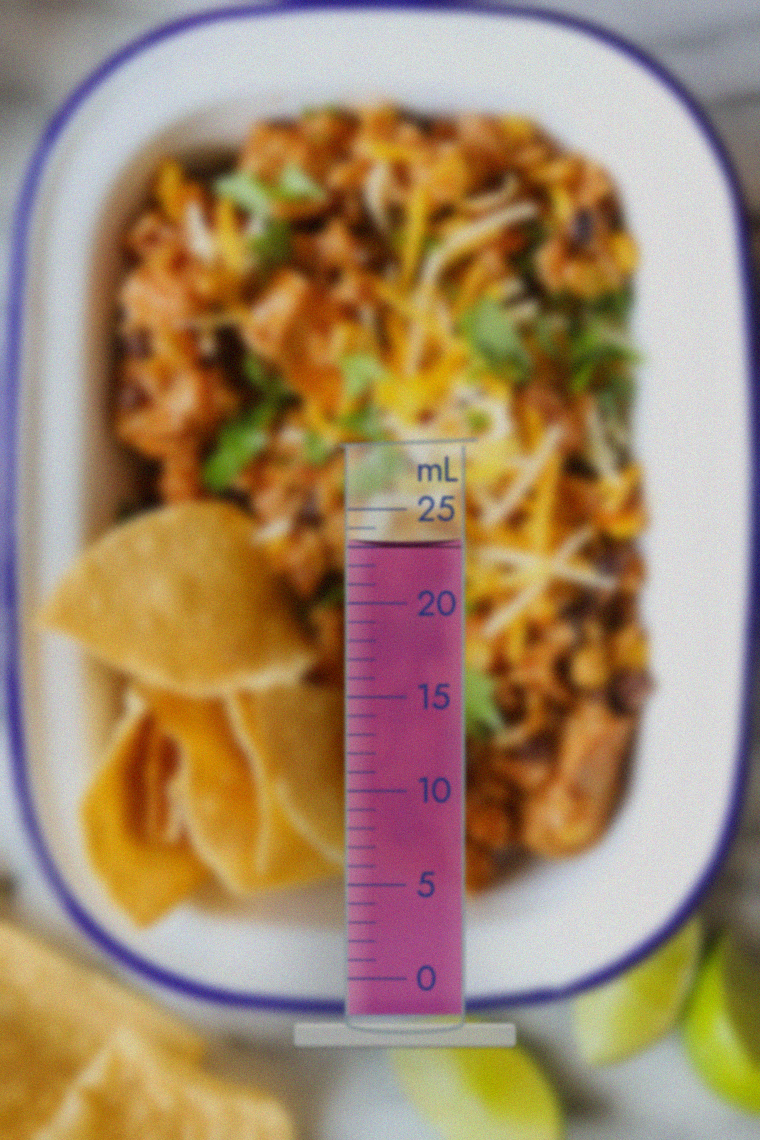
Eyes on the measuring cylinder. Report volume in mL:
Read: 23 mL
